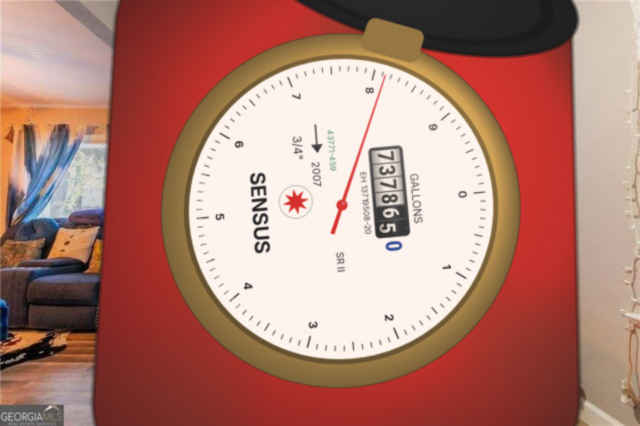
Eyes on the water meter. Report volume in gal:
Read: 7378648.1 gal
